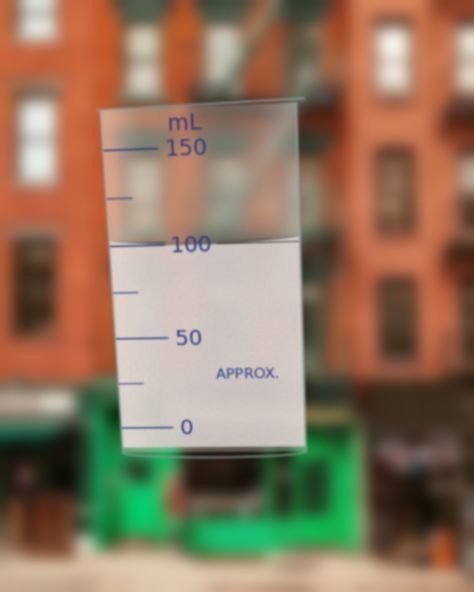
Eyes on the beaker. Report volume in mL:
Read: 100 mL
